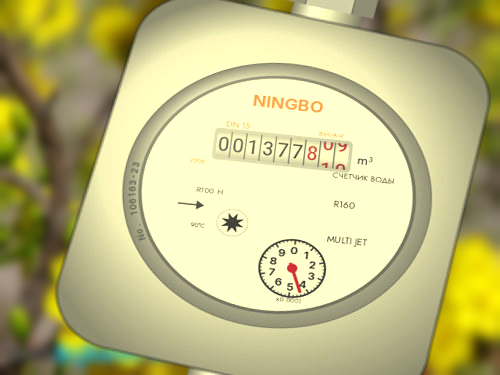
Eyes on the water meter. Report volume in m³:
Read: 1377.8094 m³
